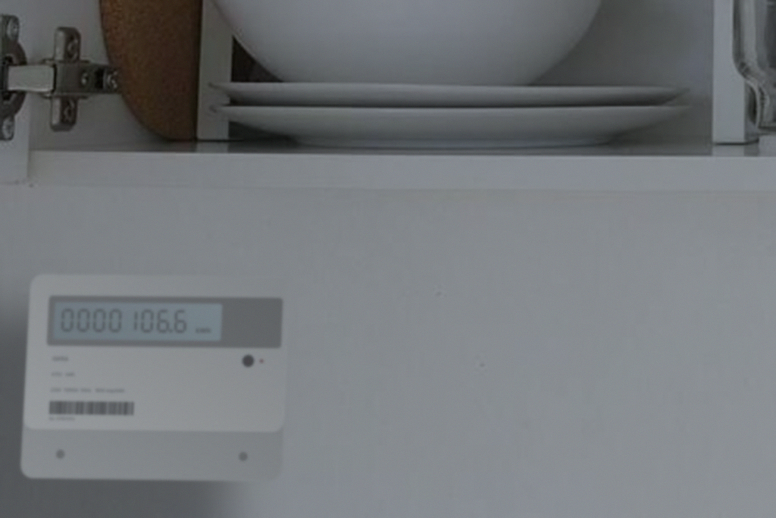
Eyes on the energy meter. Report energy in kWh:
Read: 106.6 kWh
